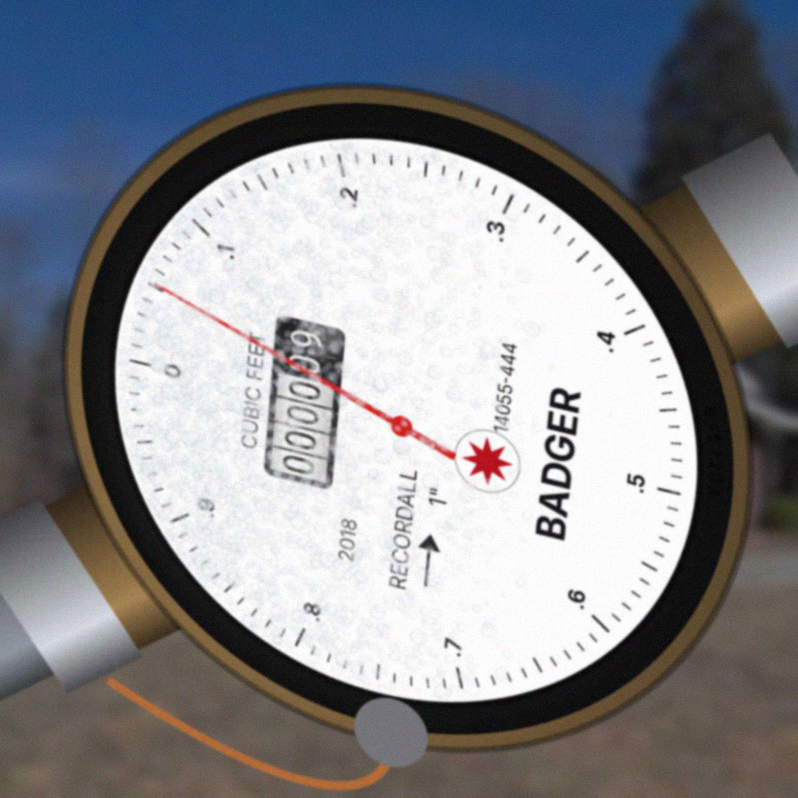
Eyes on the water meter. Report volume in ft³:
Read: 9.05 ft³
